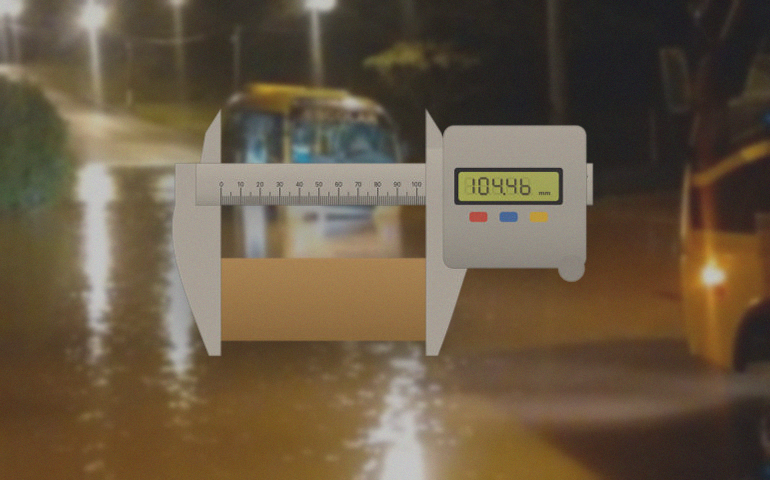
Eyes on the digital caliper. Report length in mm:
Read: 104.46 mm
